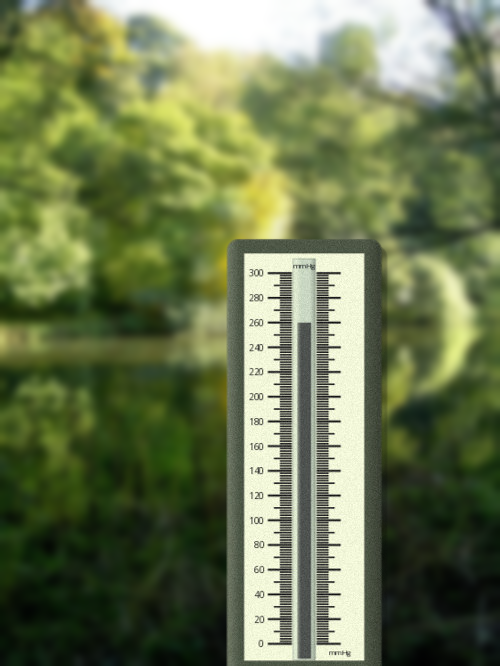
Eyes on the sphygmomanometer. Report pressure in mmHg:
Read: 260 mmHg
